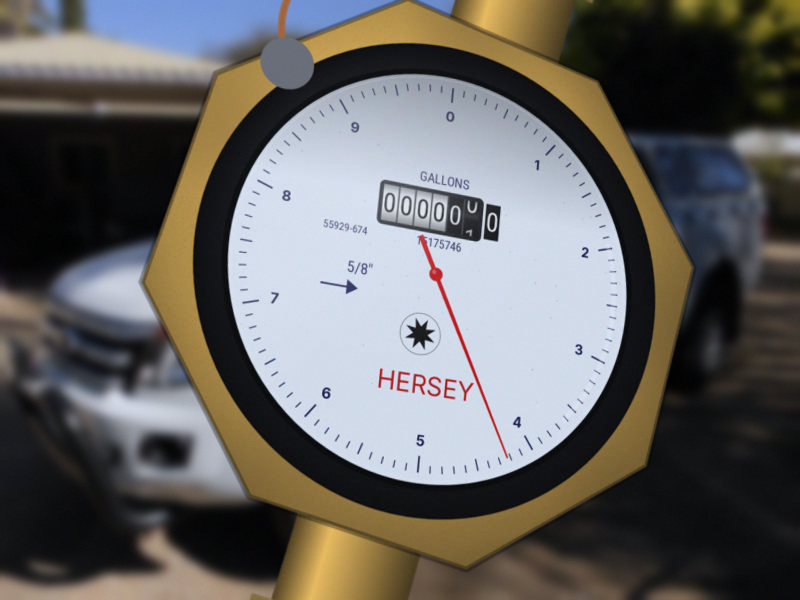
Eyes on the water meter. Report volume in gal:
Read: 4.2 gal
